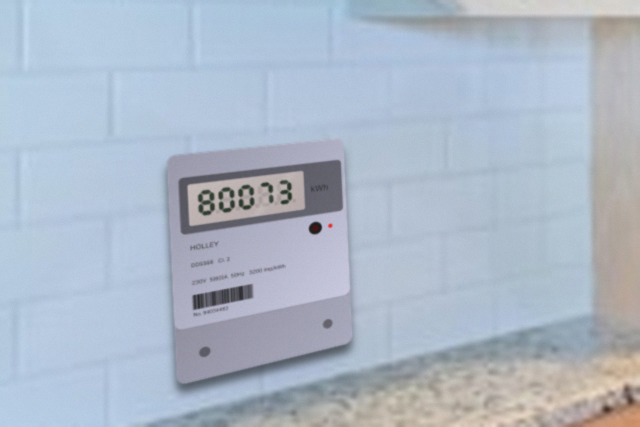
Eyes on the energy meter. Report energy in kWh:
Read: 80073 kWh
